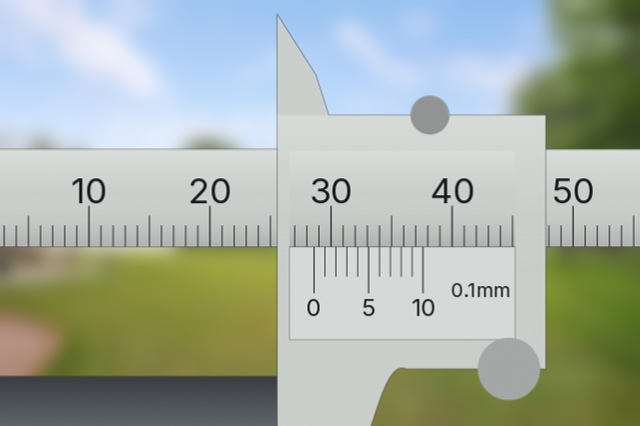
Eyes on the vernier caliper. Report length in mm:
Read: 28.6 mm
